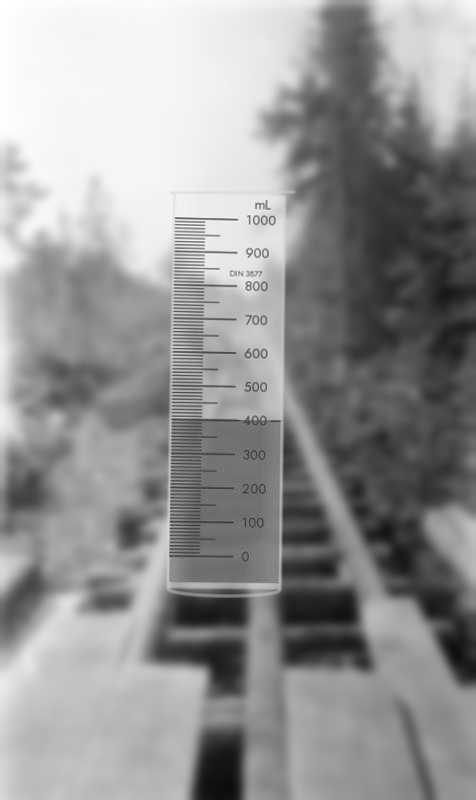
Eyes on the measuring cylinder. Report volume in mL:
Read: 400 mL
